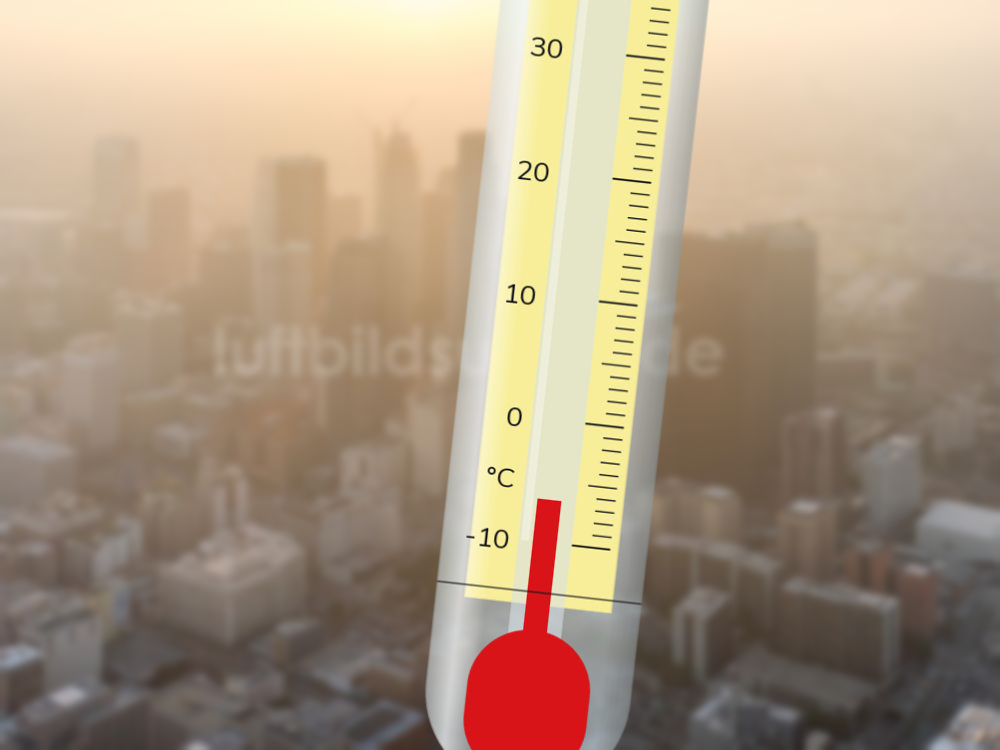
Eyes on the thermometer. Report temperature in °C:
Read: -6.5 °C
